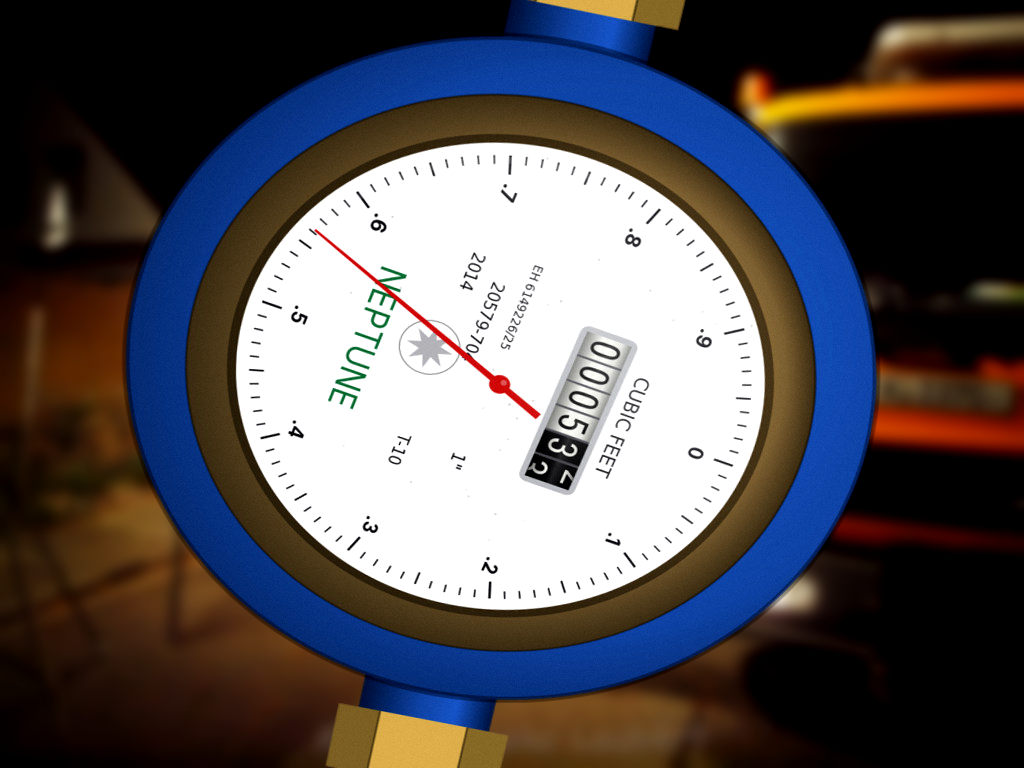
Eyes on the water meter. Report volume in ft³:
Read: 532.56 ft³
